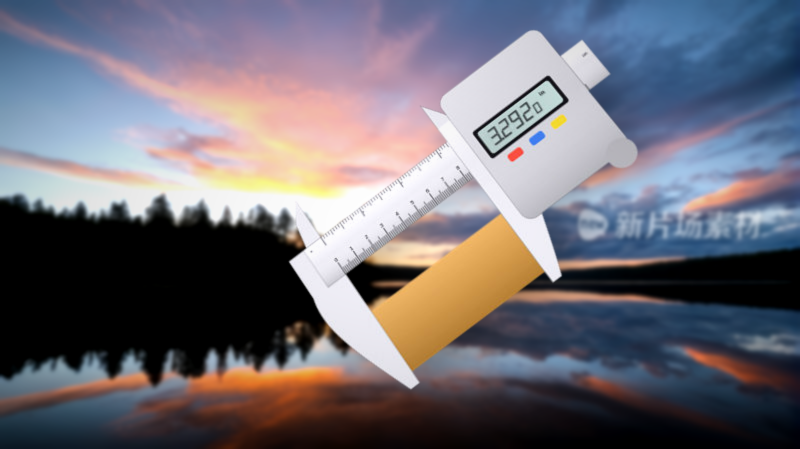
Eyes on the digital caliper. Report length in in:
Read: 3.2920 in
